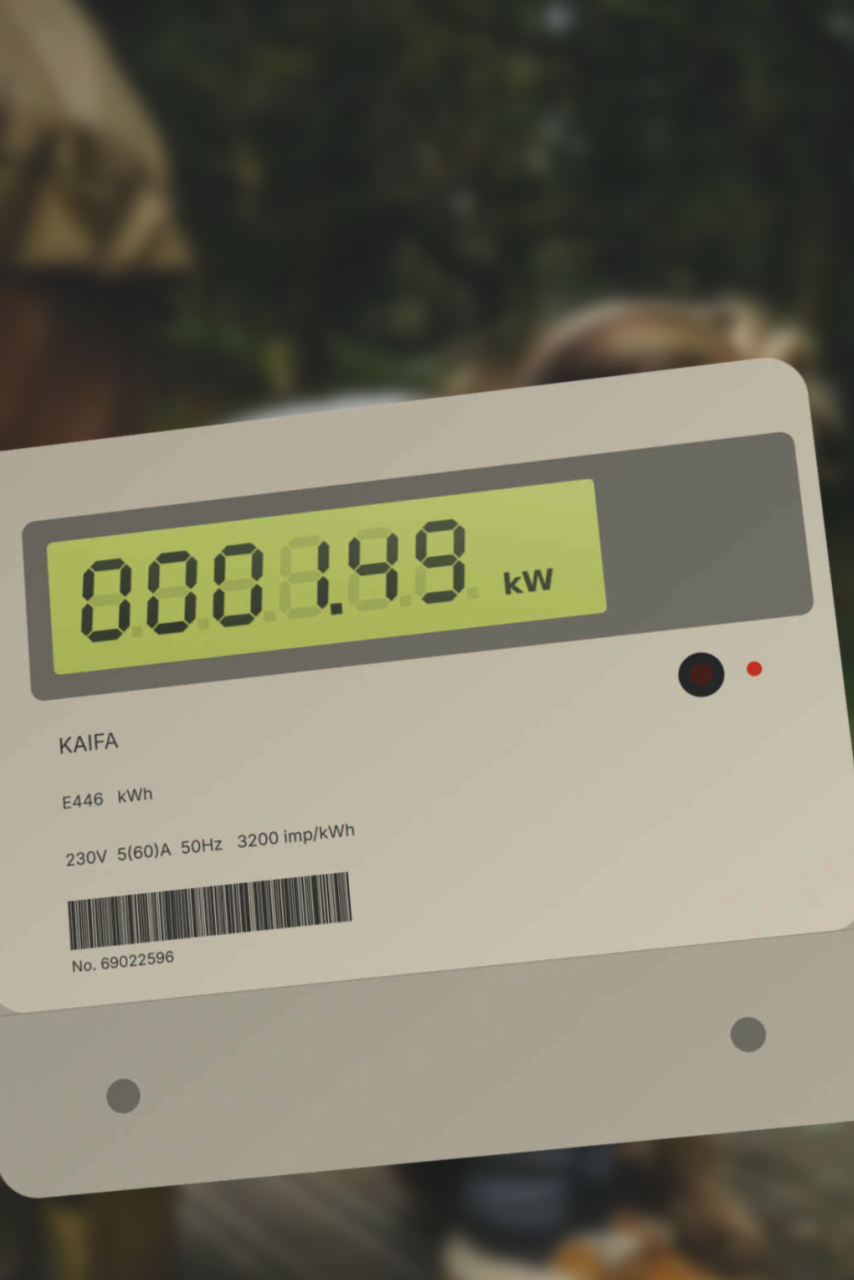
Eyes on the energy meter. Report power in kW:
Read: 1.49 kW
